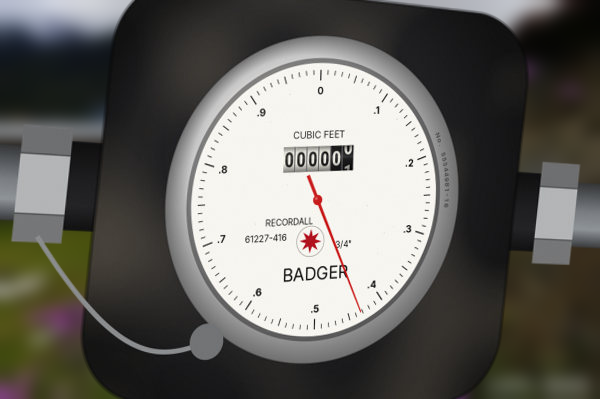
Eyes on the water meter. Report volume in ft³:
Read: 0.43 ft³
